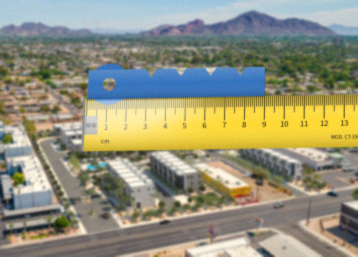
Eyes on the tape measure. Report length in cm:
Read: 9 cm
